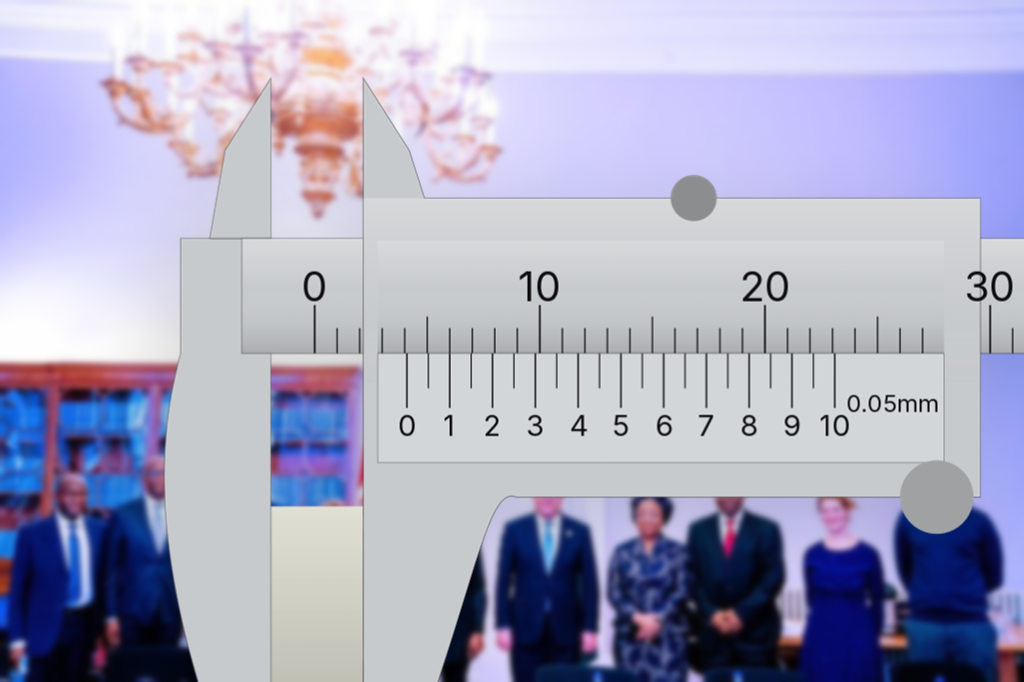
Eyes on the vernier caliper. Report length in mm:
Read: 4.1 mm
